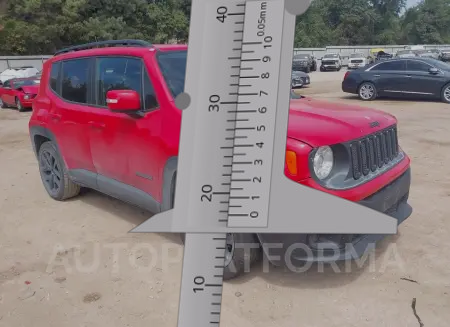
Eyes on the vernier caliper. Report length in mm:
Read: 17.6 mm
